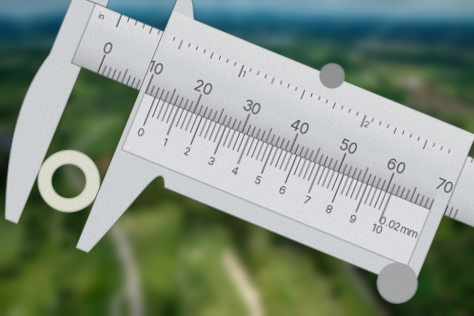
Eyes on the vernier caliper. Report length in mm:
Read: 12.0 mm
